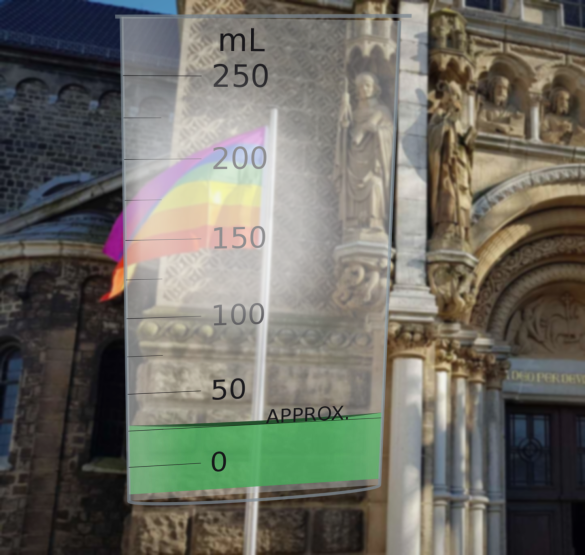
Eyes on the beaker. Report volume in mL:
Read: 25 mL
